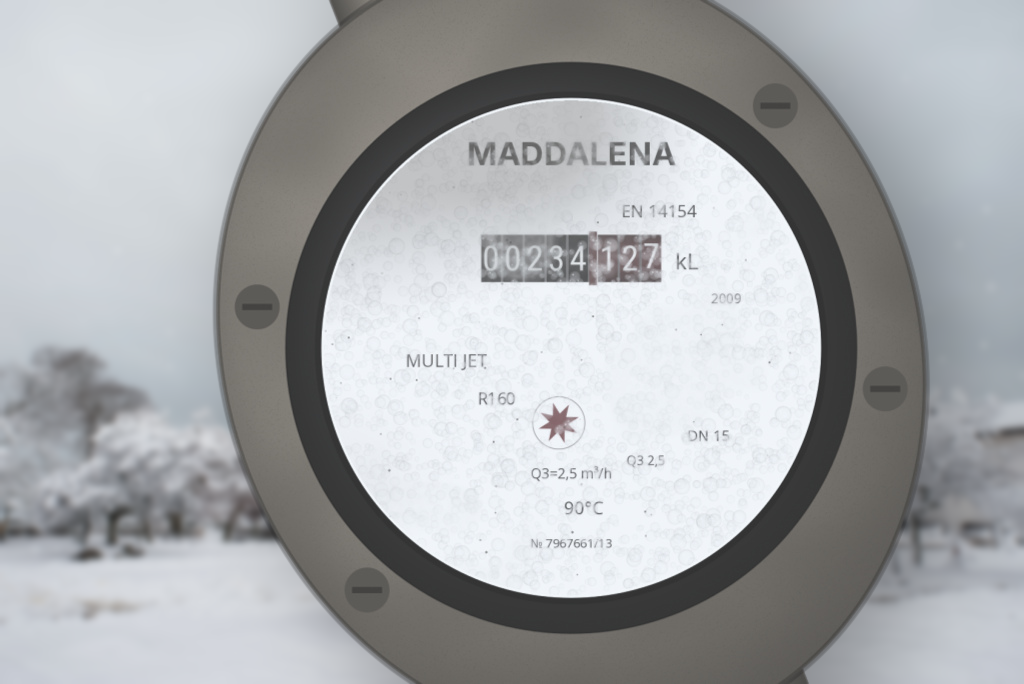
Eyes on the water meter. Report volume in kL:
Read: 234.127 kL
